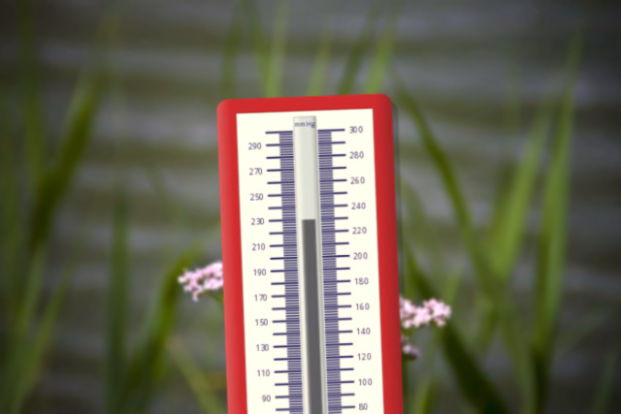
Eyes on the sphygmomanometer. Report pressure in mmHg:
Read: 230 mmHg
